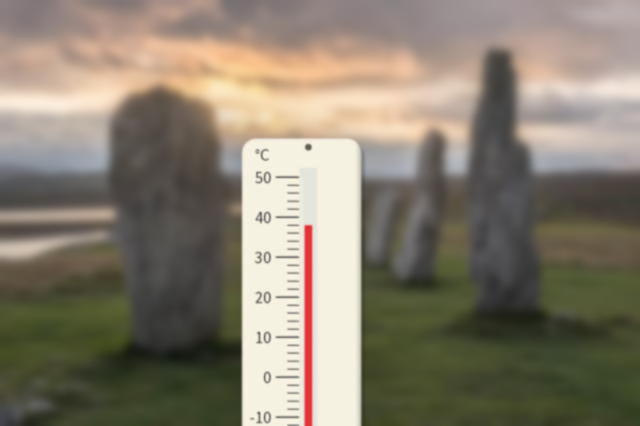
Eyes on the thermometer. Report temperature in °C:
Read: 38 °C
